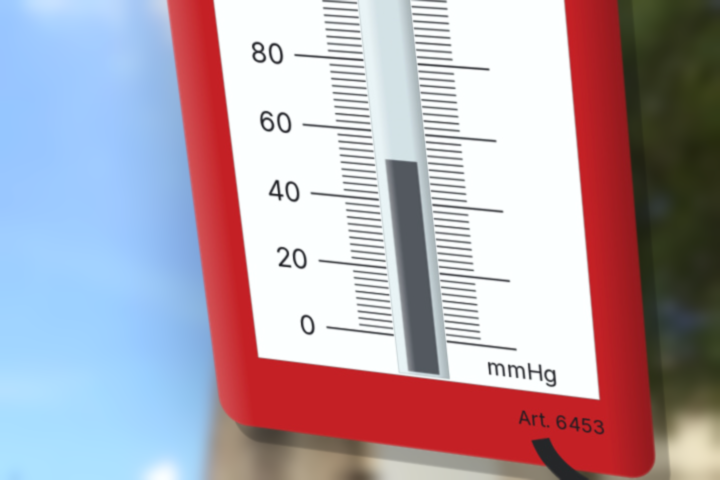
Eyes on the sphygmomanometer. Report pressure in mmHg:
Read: 52 mmHg
